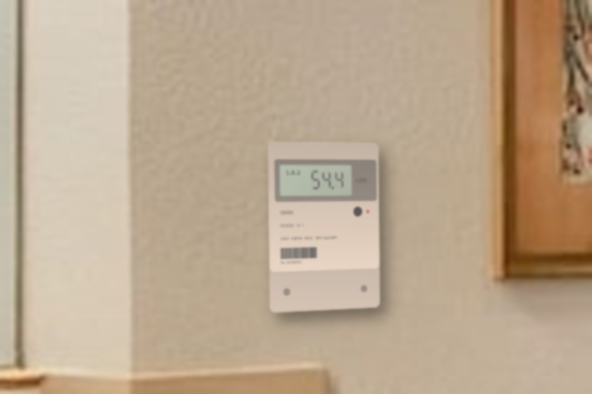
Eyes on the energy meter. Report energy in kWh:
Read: 54.4 kWh
